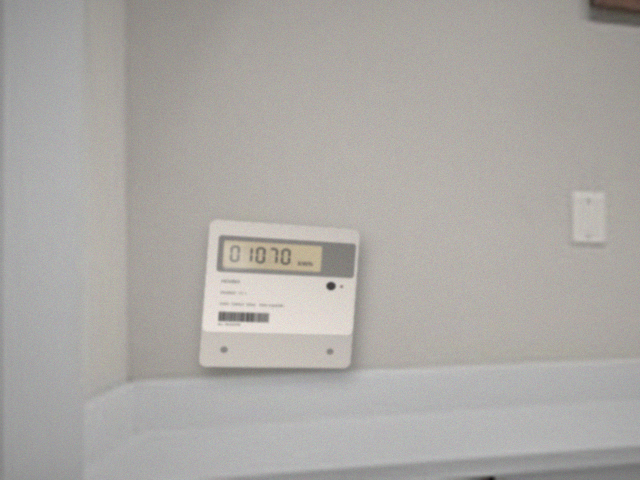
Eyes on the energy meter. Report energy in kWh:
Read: 1070 kWh
